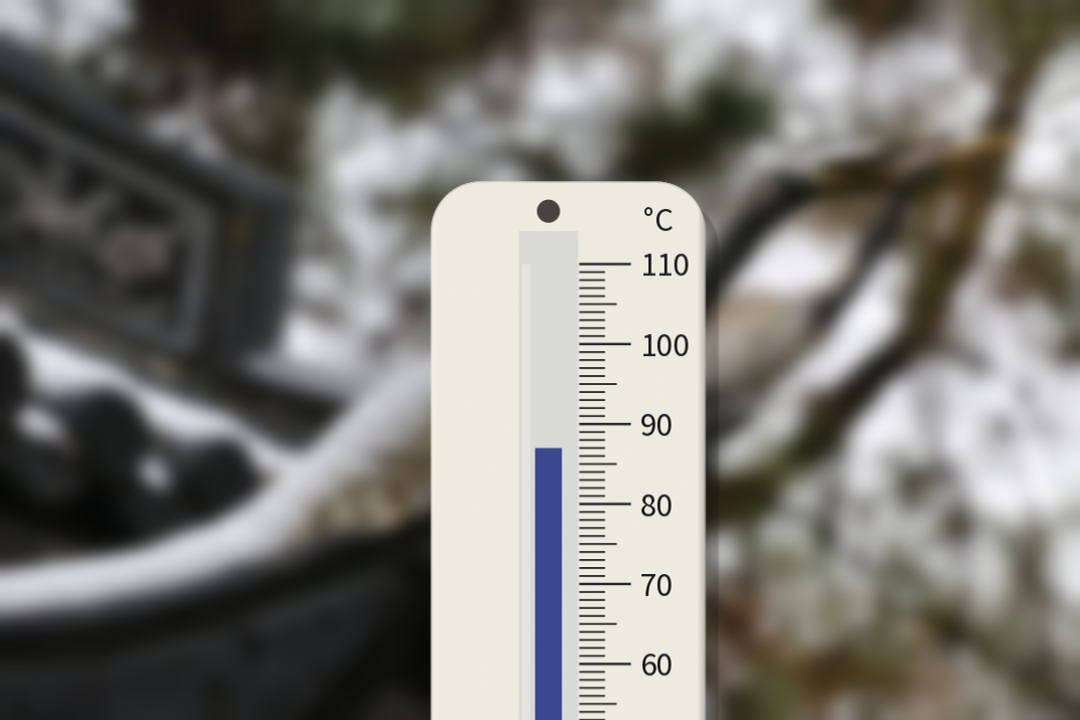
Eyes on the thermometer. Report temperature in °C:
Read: 87 °C
